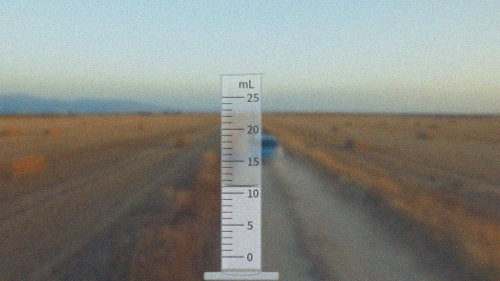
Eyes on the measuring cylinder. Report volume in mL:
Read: 11 mL
